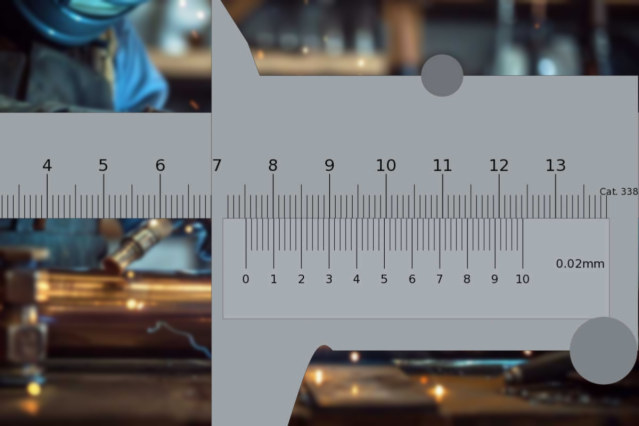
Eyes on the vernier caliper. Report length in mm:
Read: 75.2 mm
